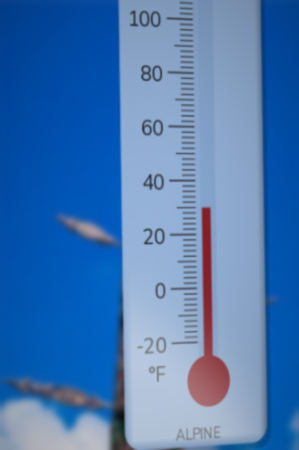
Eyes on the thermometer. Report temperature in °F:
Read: 30 °F
